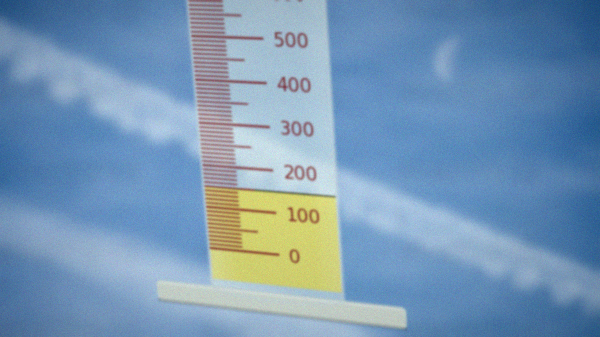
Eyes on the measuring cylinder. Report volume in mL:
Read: 150 mL
